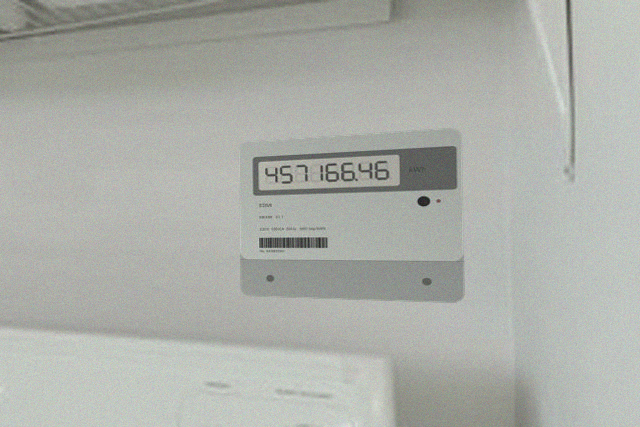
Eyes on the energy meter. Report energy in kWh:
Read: 457166.46 kWh
